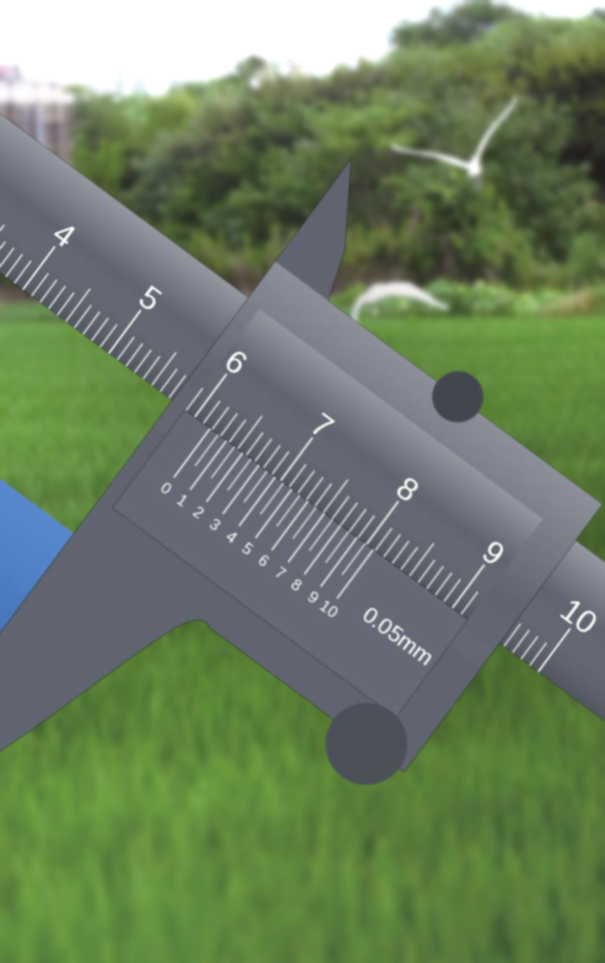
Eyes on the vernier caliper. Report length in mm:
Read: 61.8 mm
